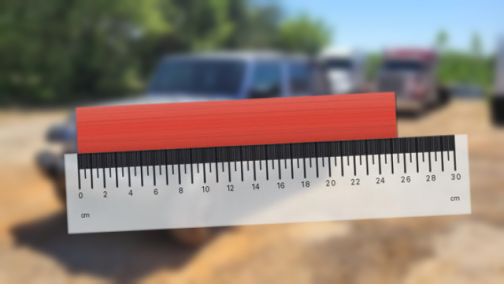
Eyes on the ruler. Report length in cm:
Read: 25.5 cm
